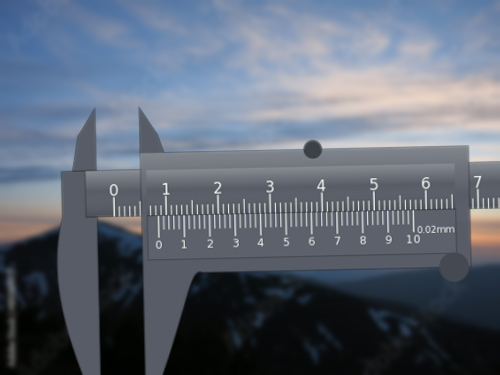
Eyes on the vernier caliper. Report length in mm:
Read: 8.5 mm
